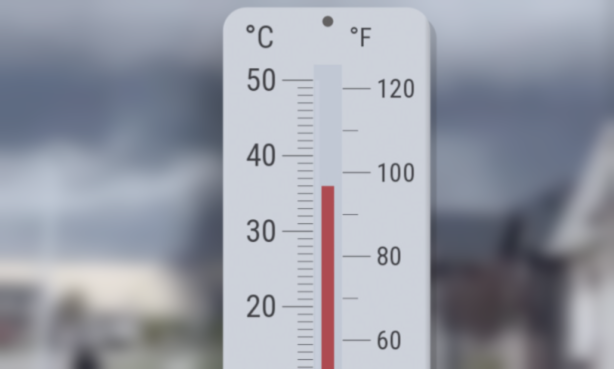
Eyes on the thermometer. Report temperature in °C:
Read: 36 °C
